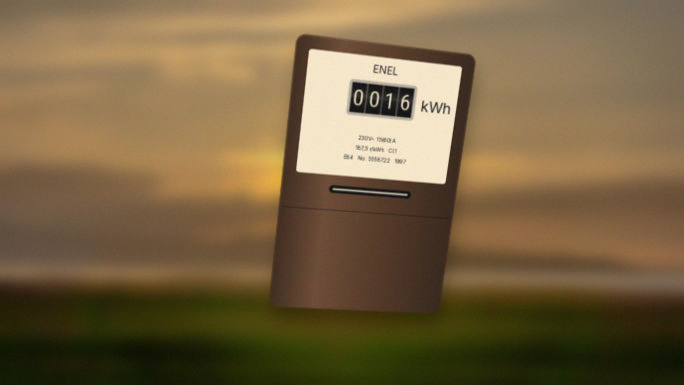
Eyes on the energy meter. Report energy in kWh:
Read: 16 kWh
